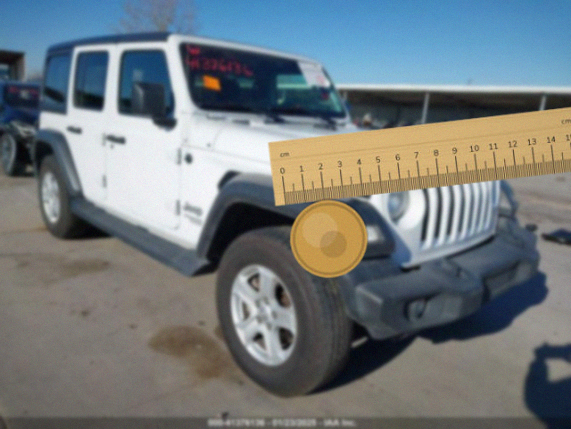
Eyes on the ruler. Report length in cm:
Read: 4 cm
